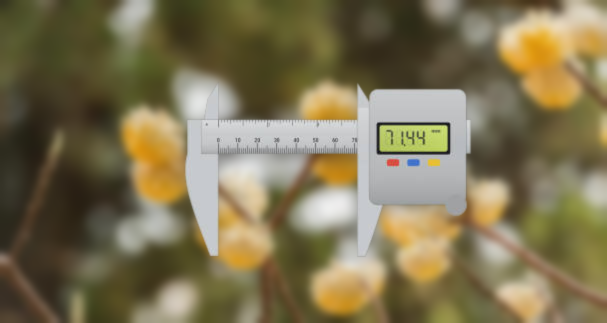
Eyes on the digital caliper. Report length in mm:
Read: 71.44 mm
